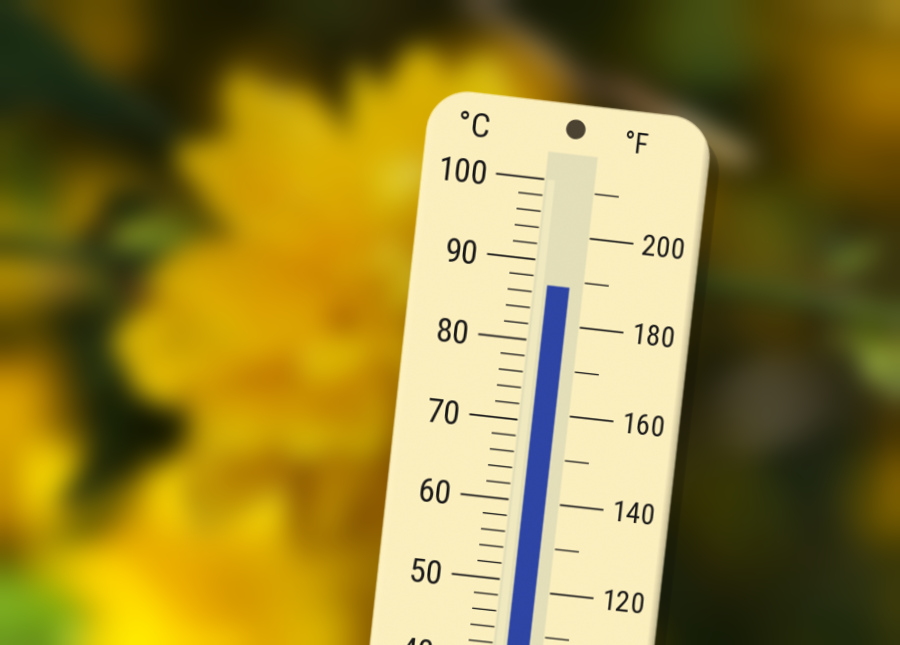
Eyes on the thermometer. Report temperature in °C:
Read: 87 °C
